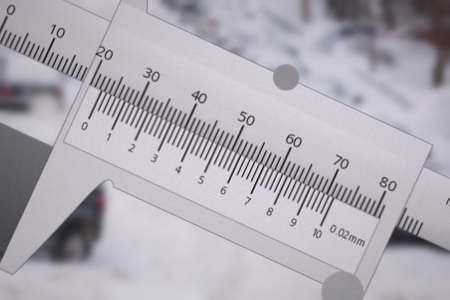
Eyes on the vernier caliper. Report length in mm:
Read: 22.5 mm
